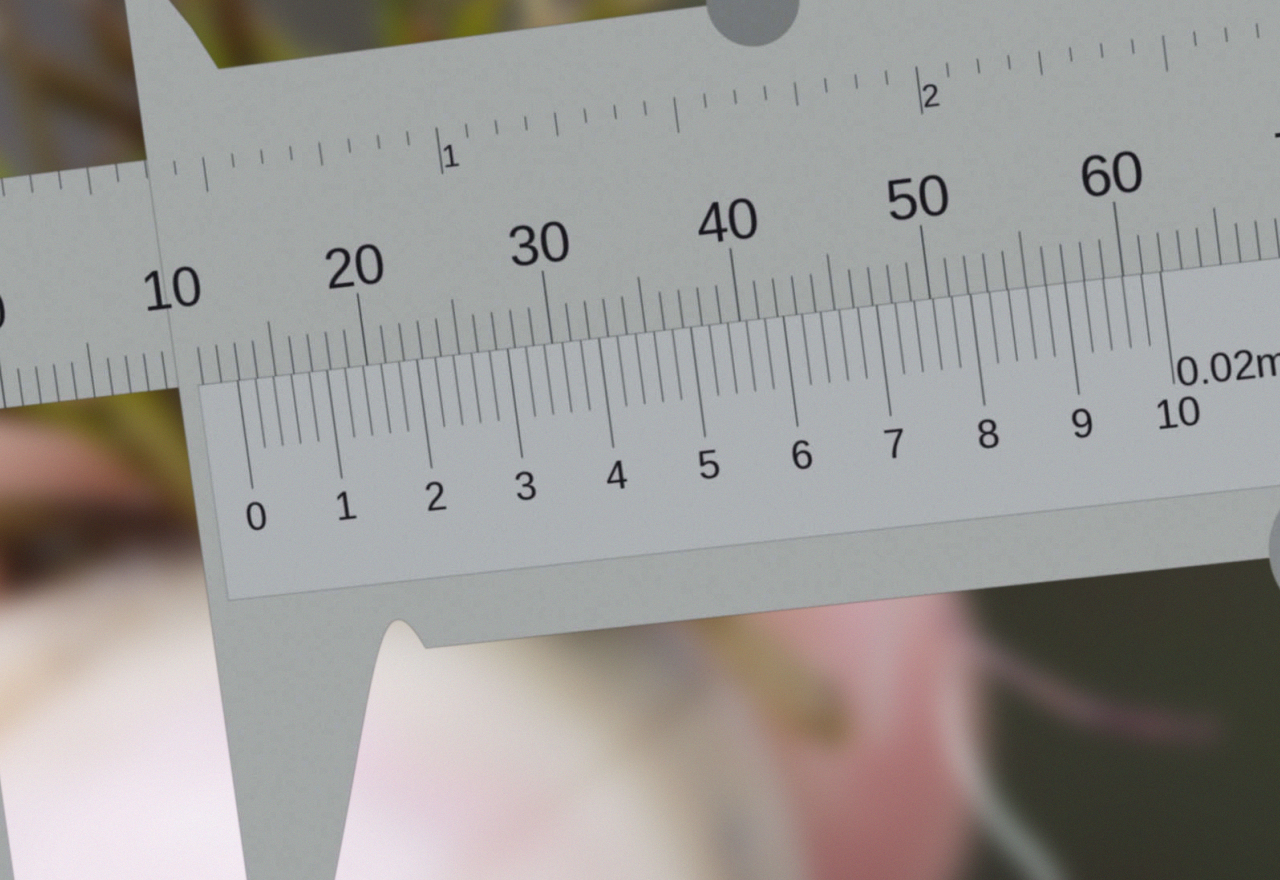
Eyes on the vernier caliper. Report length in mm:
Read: 12.9 mm
